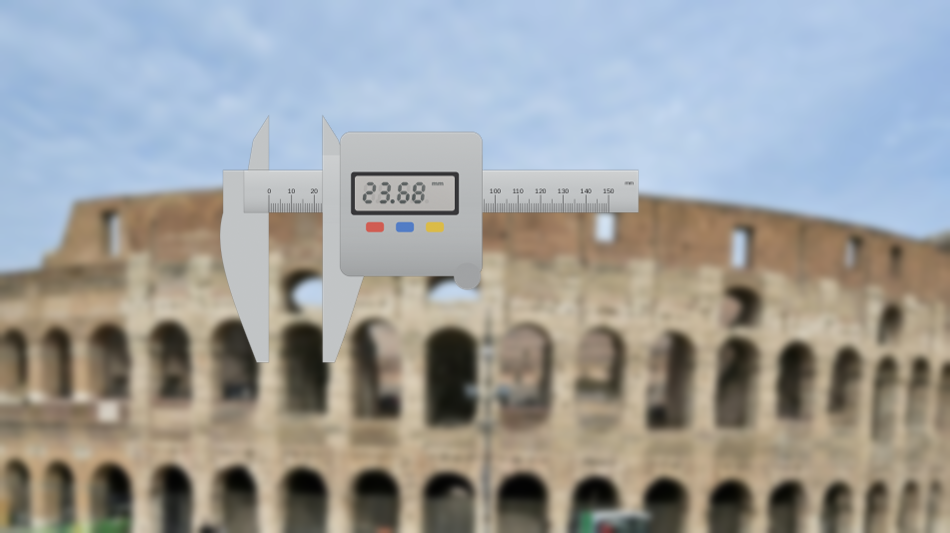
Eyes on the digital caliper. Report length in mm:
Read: 23.68 mm
